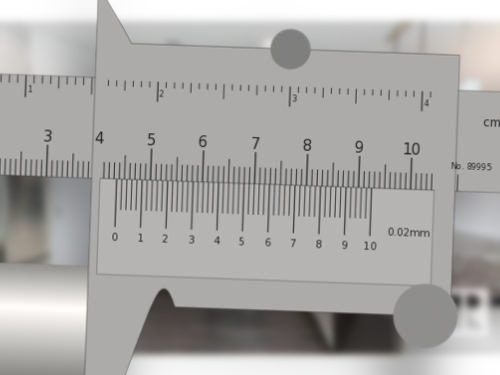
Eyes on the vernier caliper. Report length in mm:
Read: 43.5 mm
